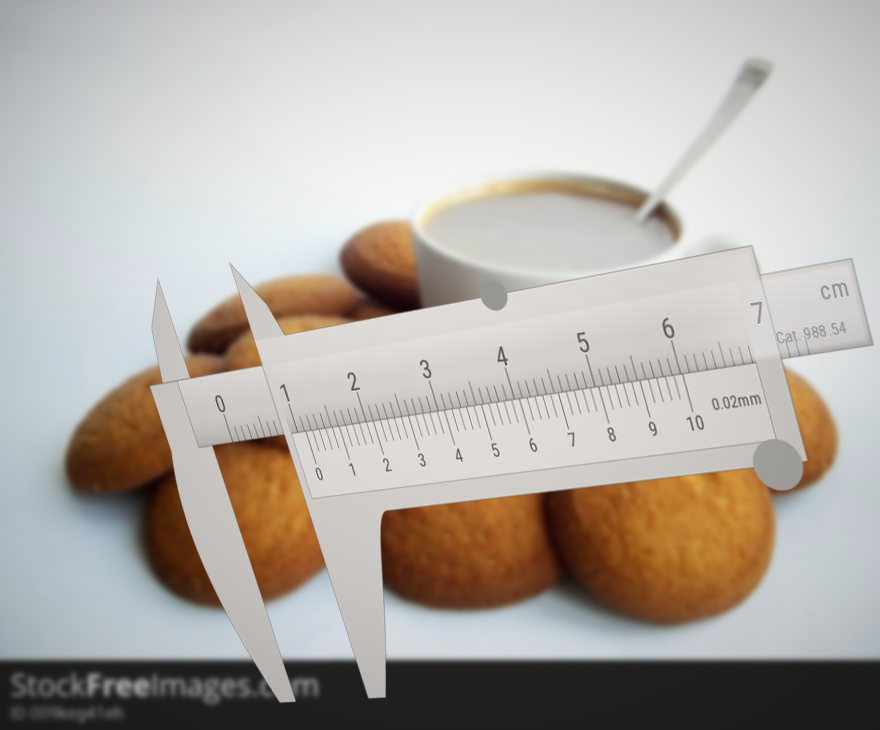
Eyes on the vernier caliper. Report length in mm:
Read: 11.2 mm
